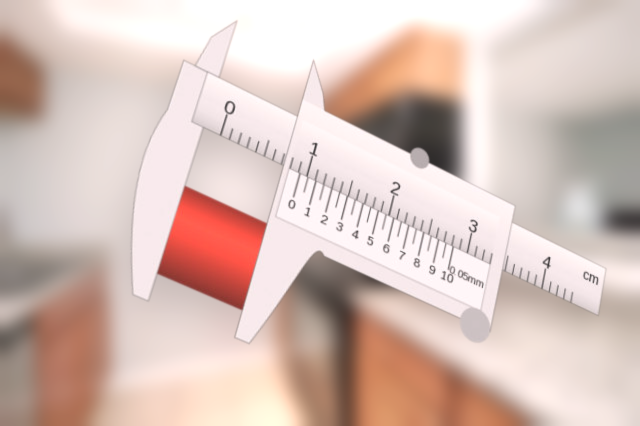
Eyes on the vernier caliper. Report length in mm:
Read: 9.2 mm
